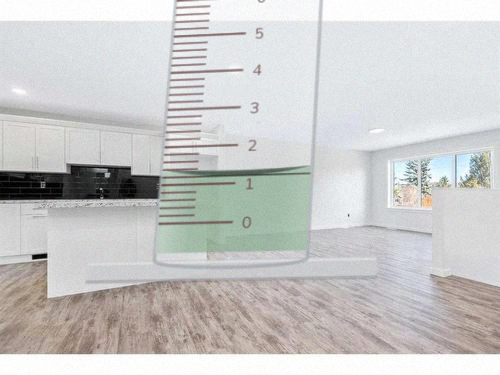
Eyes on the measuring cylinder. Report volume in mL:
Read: 1.2 mL
